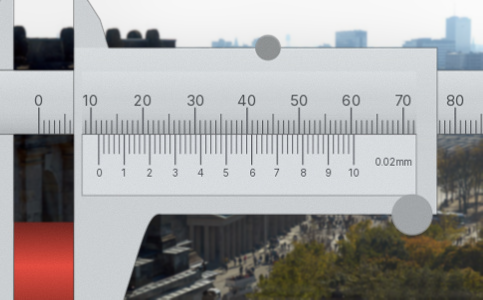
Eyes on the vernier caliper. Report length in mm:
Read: 11.5 mm
